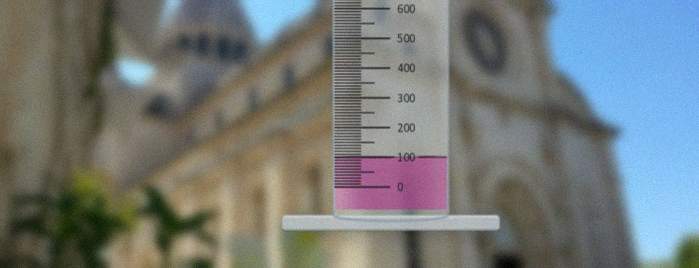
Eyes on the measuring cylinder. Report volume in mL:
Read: 100 mL
